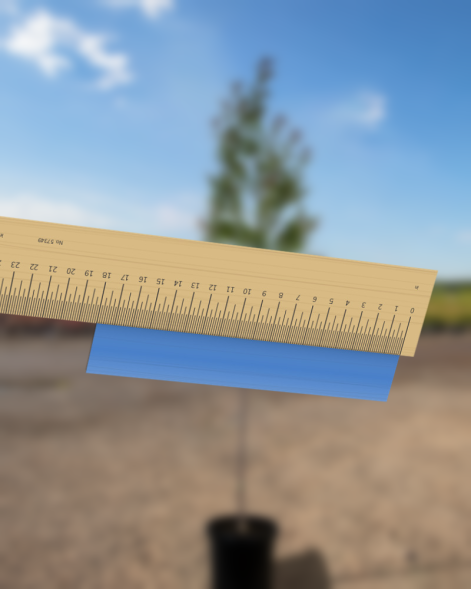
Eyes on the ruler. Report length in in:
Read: 18 in
